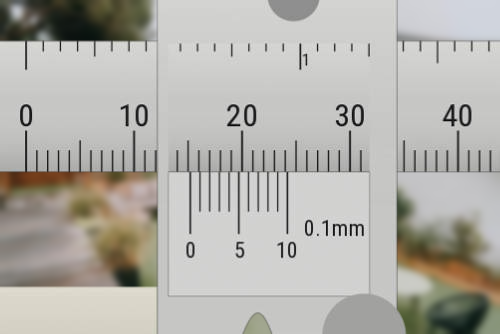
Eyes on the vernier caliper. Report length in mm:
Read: 15.2 mm
